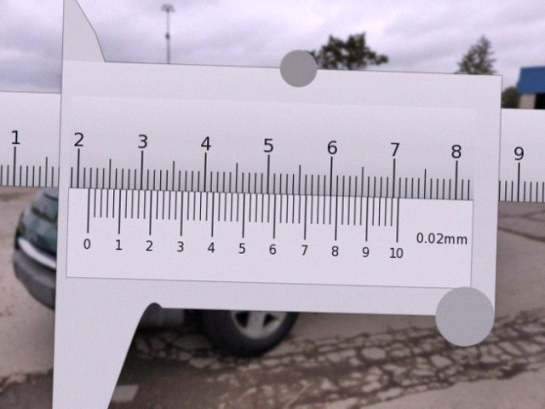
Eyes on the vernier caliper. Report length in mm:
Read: 21.8 mm
